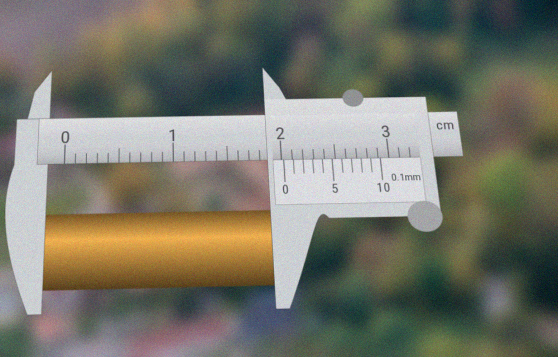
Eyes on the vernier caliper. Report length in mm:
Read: 20.2 mm
